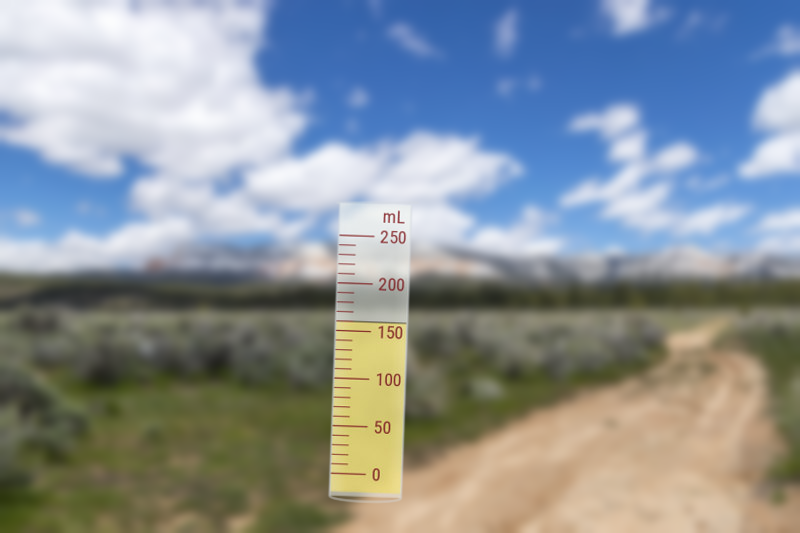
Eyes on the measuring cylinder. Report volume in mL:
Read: 160 mL
